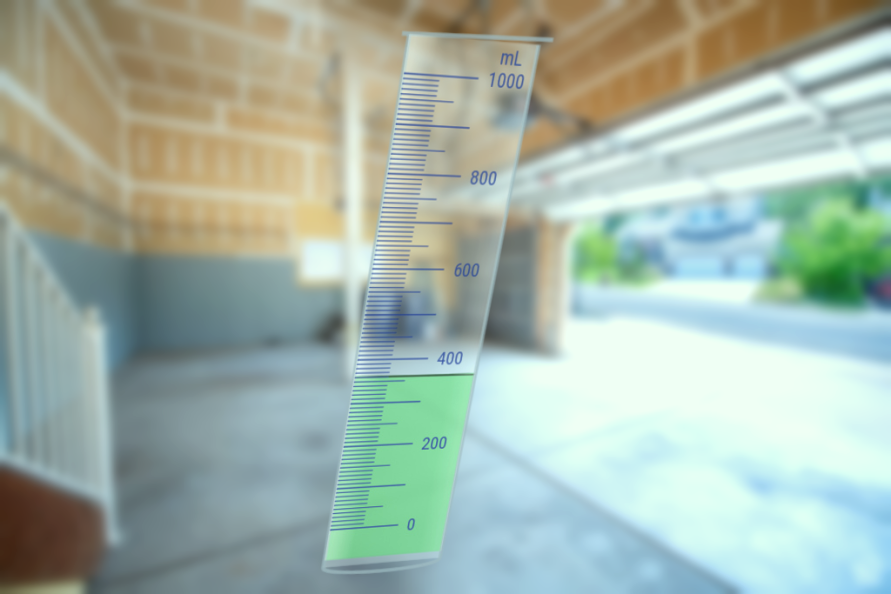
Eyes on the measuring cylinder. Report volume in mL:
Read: 360 mL
